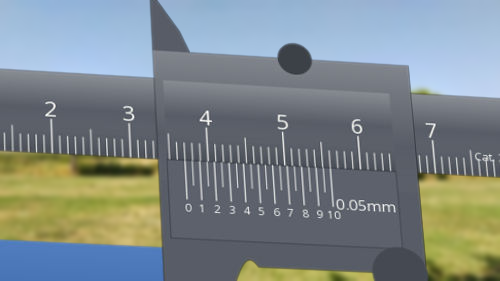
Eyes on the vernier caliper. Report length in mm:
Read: 37.0 mm
